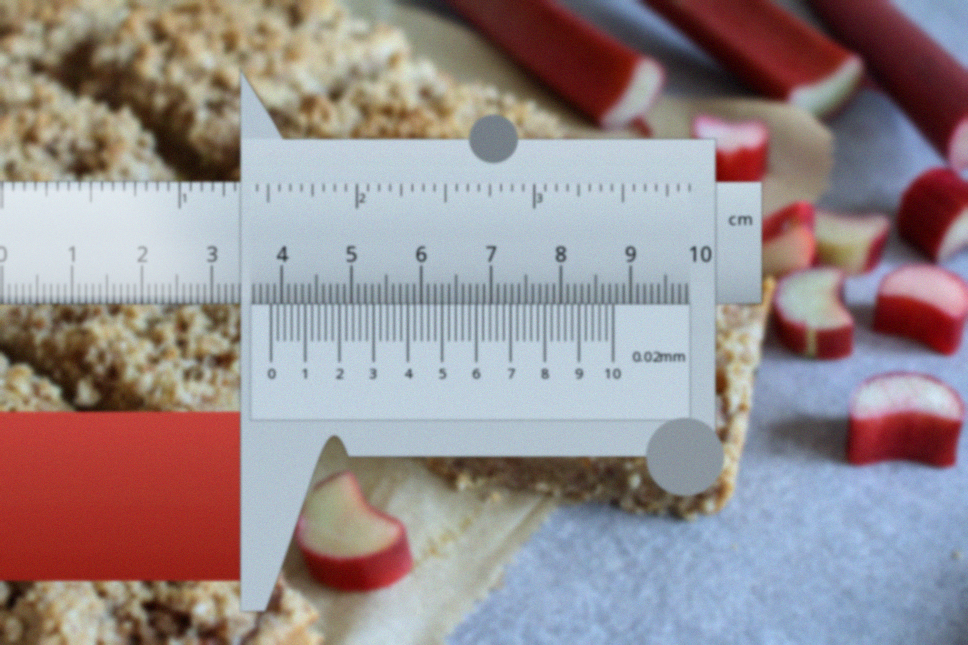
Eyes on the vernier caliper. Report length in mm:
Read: 38.5 mm
